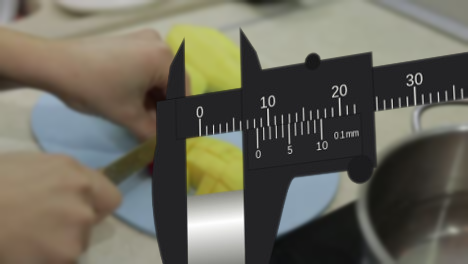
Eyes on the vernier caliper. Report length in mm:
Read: 8.4 mm
